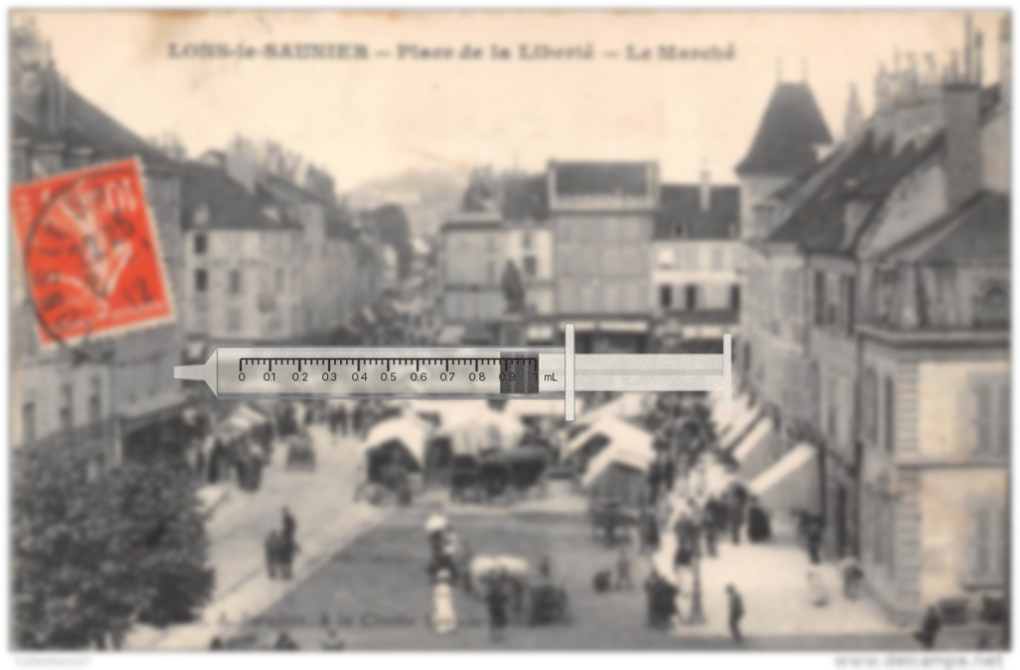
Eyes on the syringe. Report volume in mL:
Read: 0.88 mL
